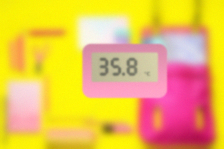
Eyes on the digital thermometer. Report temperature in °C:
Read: 35.8 °C
